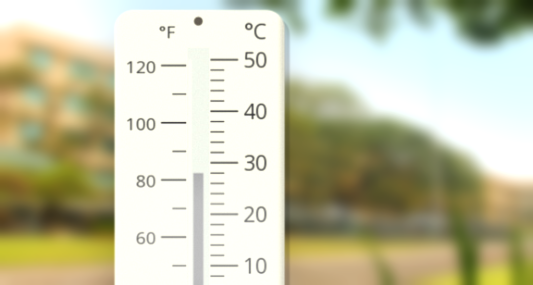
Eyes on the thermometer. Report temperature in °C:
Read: 28 °C
